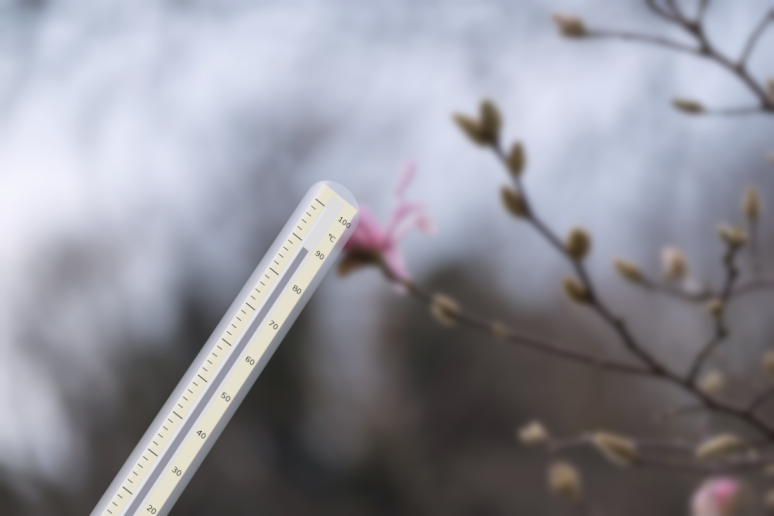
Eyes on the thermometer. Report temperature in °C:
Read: 89 °C
